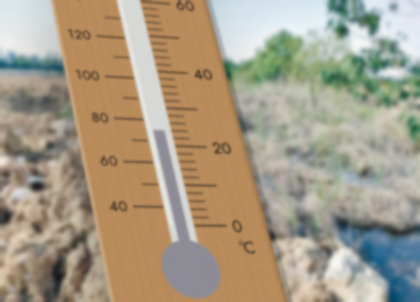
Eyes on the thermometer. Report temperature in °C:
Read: 24 °C
